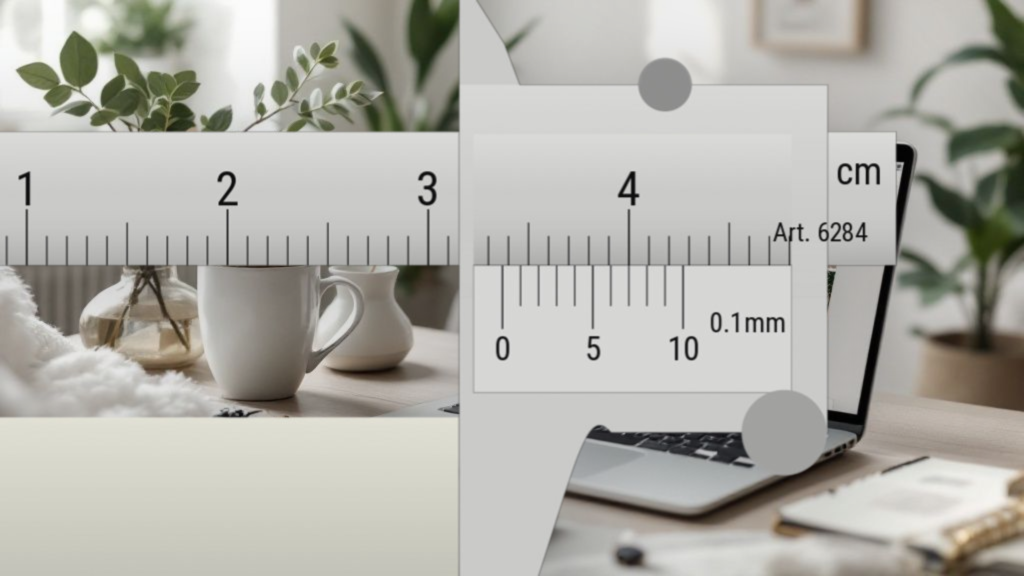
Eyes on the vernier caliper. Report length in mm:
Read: 33.7 mm
